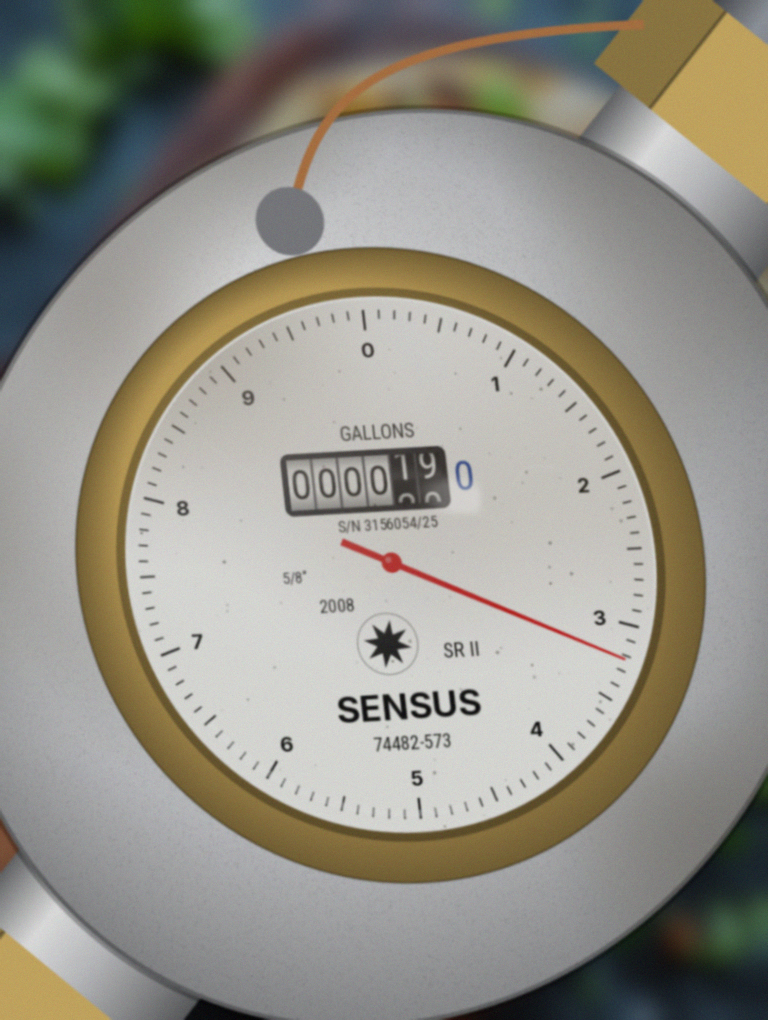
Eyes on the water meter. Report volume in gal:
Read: 193.2 gal
